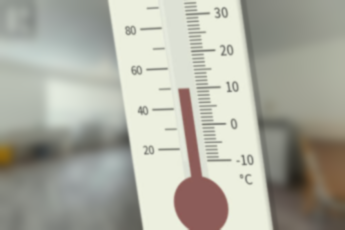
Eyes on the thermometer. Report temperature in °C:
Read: 10 °C
